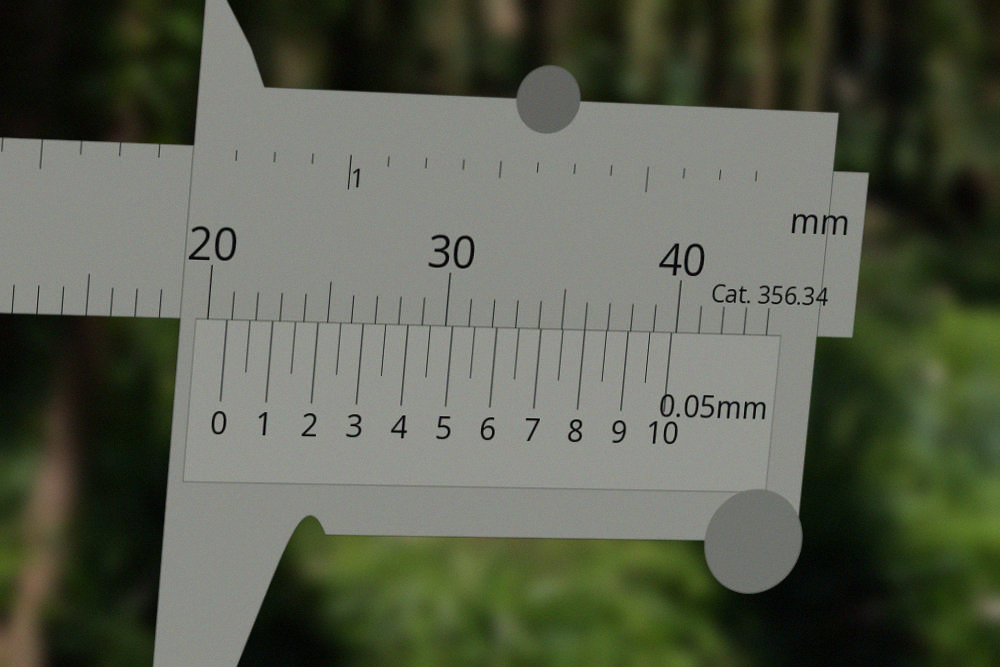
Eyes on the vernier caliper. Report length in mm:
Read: 20.80 mm
